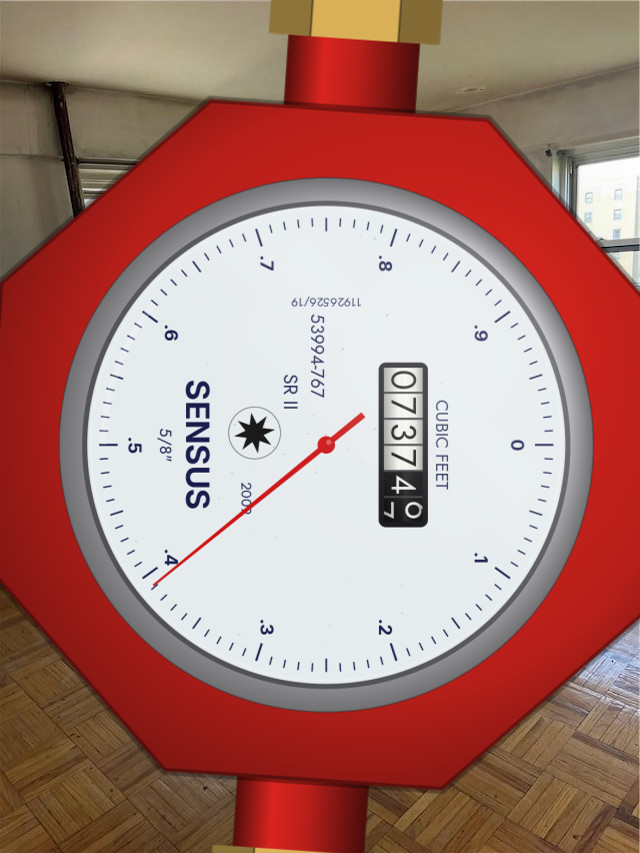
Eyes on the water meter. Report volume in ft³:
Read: 73746.39 ft³
